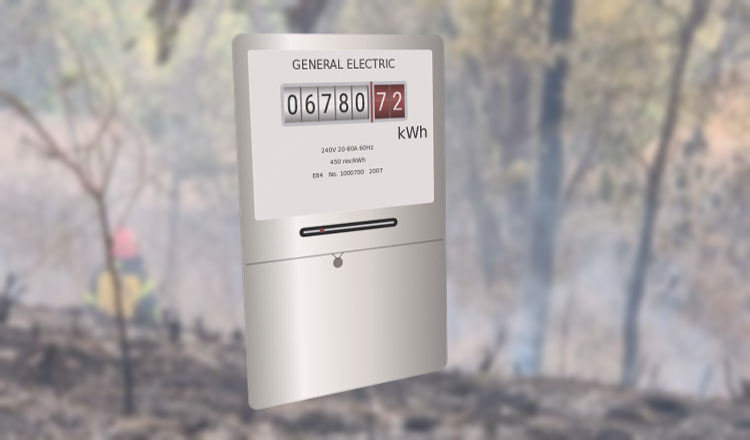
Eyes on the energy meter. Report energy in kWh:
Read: 6780.72 kWh
